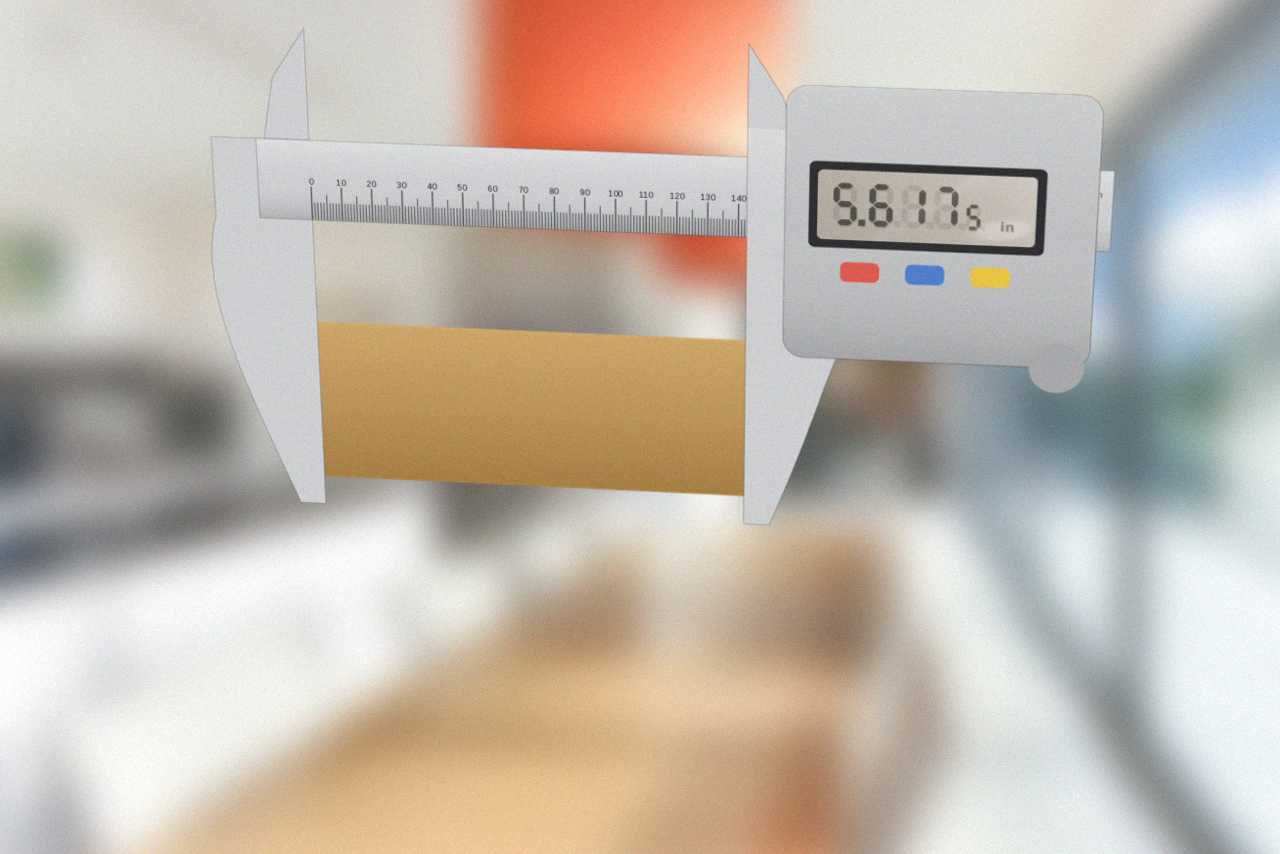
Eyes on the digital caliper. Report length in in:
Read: 5.6175 in
